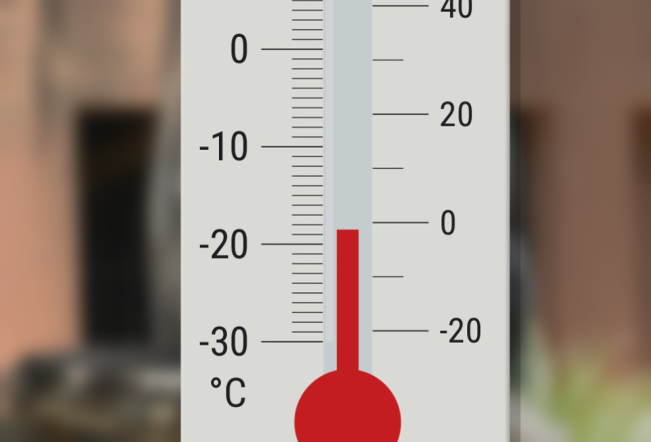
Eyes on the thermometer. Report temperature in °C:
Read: -18.5 °C
